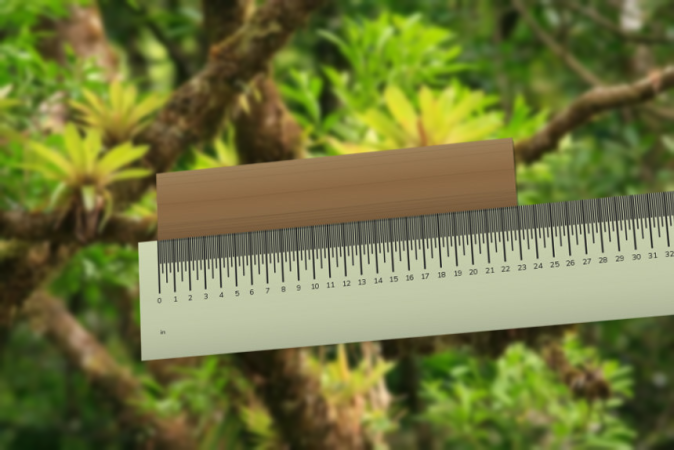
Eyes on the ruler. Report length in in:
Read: 23 in
